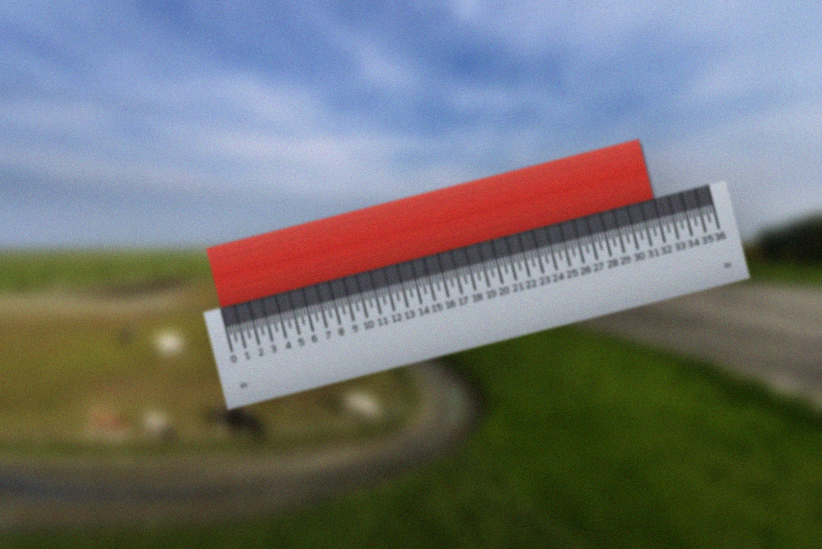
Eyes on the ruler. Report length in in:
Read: 32 in
